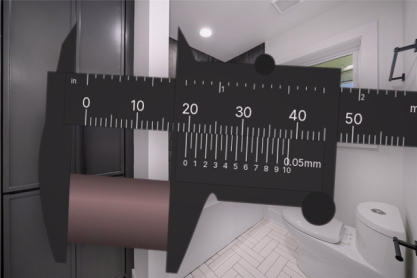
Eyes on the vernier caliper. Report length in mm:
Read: 19.6 mm
